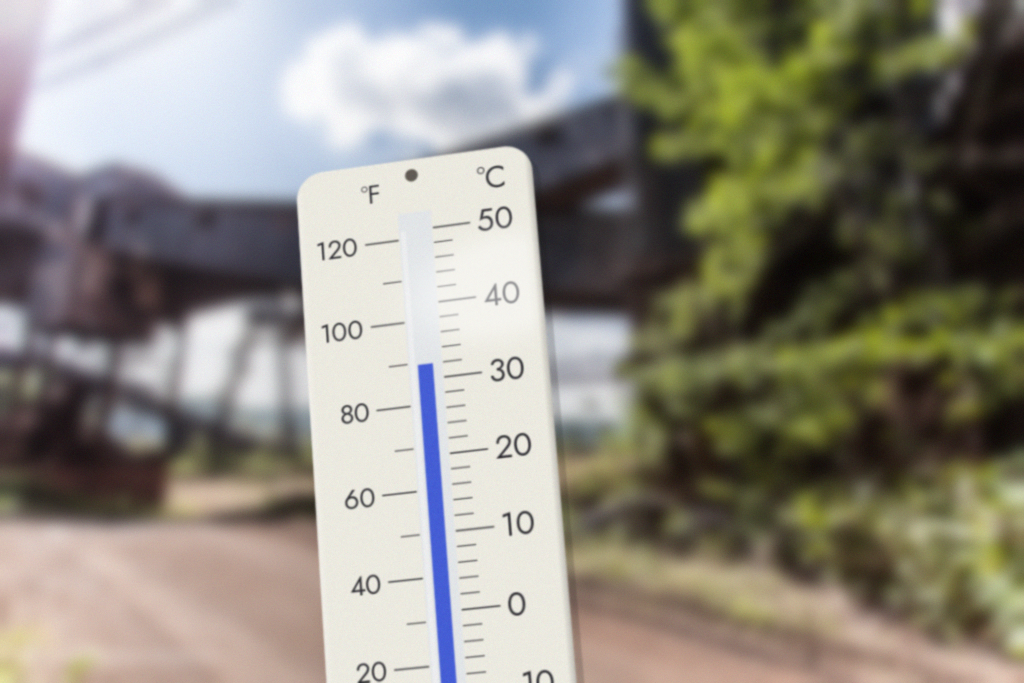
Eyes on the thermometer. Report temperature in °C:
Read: 32 °C
